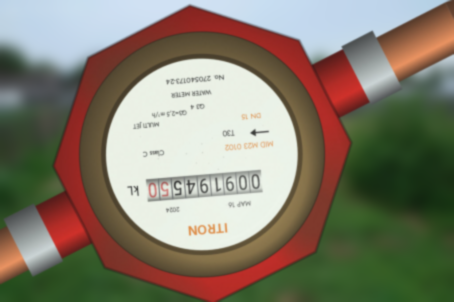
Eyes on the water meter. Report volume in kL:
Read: 91945.50 kL
